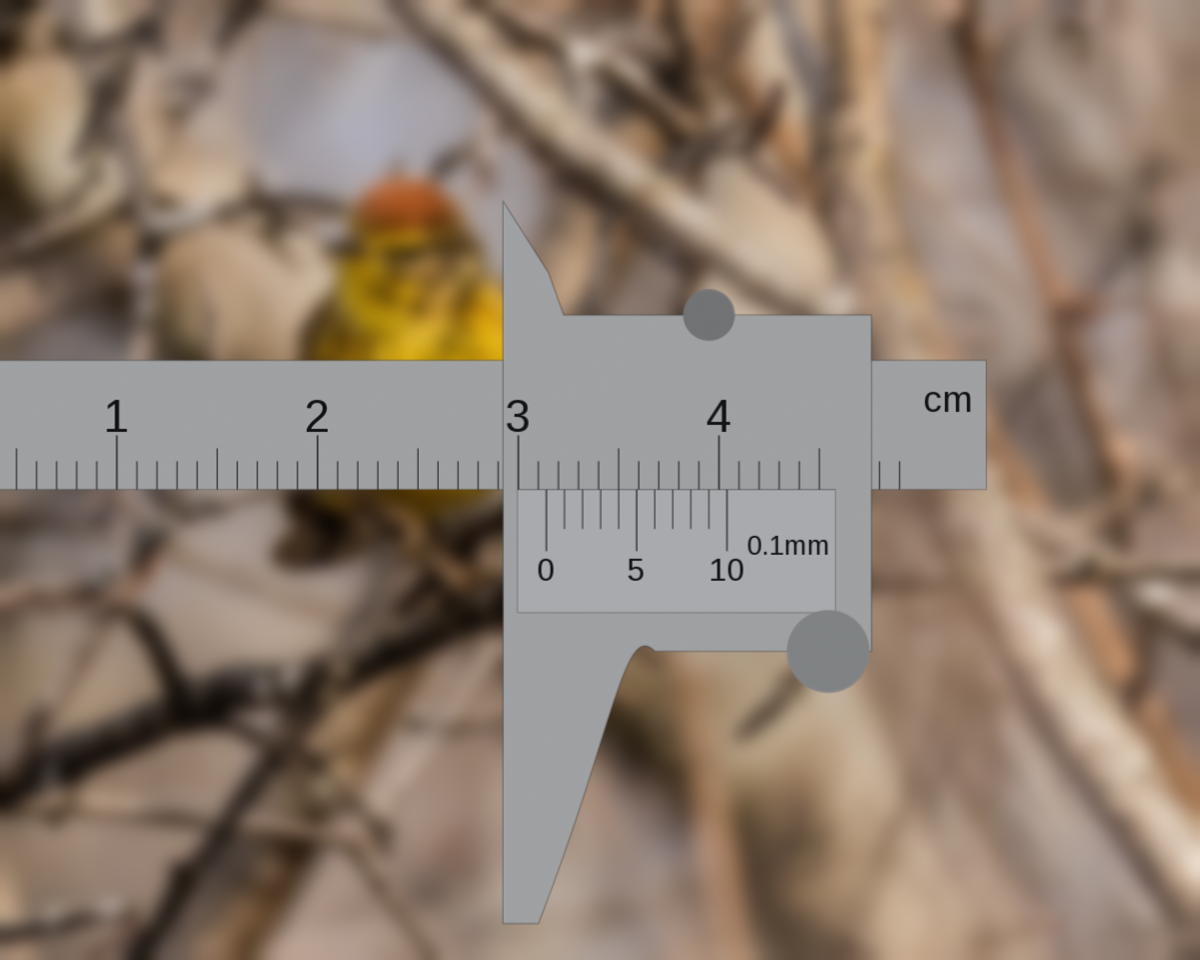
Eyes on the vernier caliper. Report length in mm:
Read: 31.4 mm
